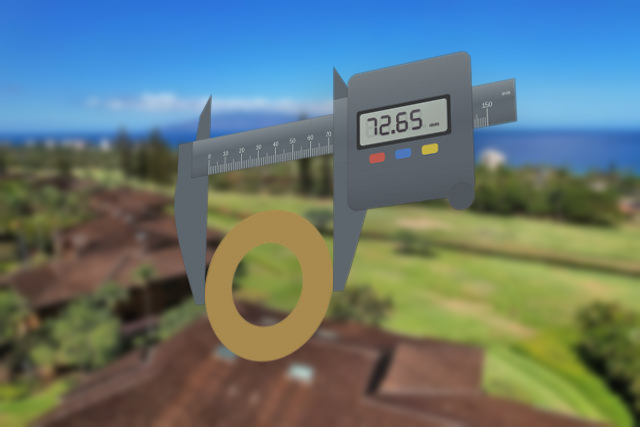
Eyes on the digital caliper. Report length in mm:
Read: 72.65 mm
